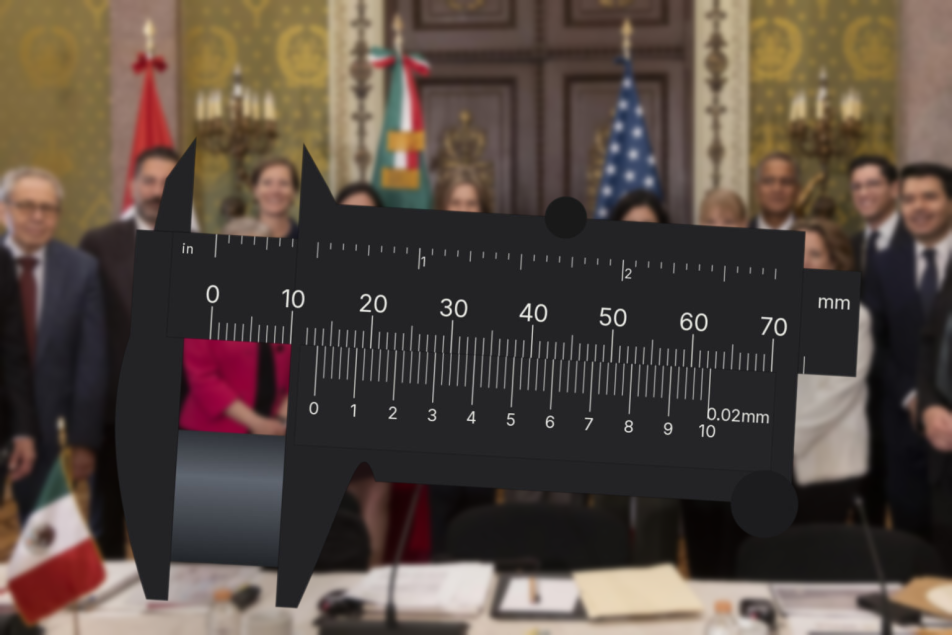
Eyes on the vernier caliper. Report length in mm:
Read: 13.4 mm
